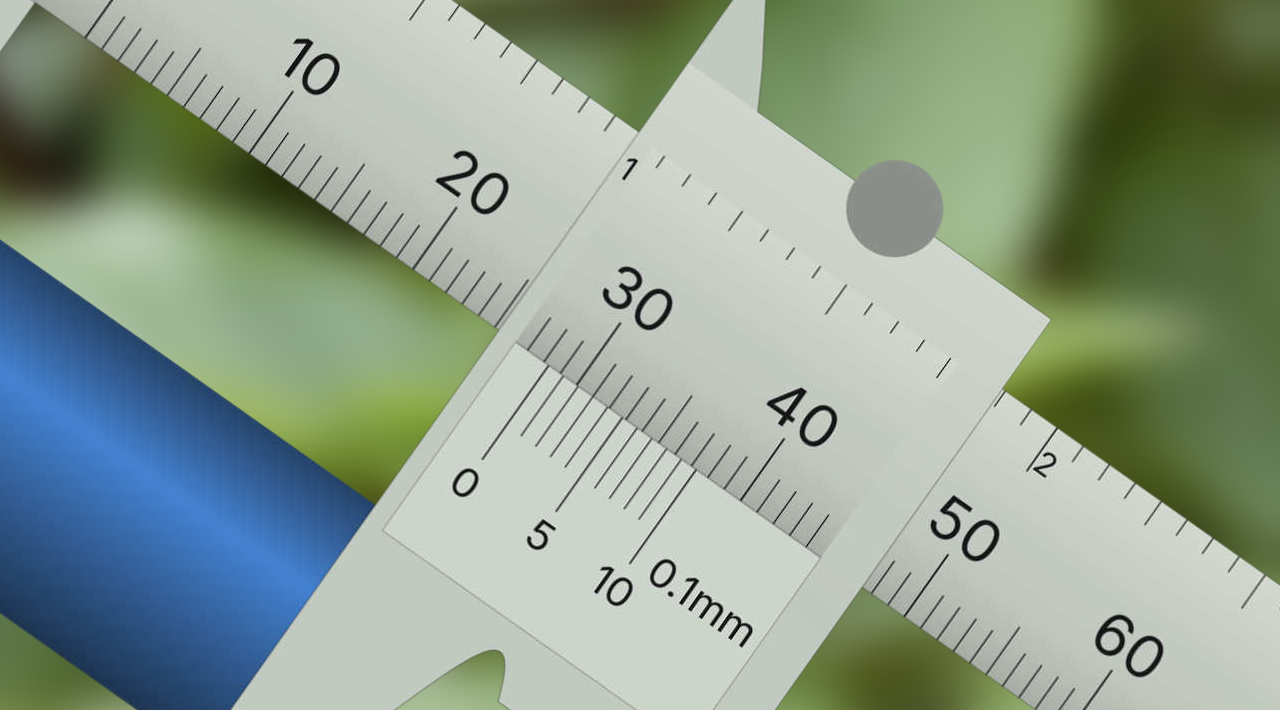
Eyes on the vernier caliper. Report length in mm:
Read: 28.3 mm
